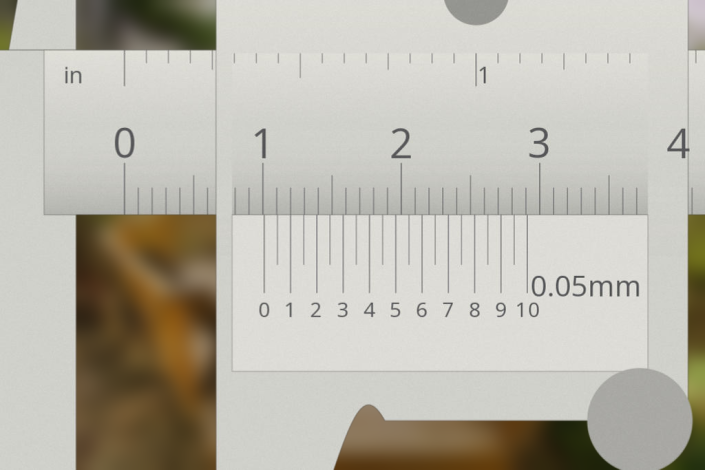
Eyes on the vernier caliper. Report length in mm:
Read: 10.1 mm
